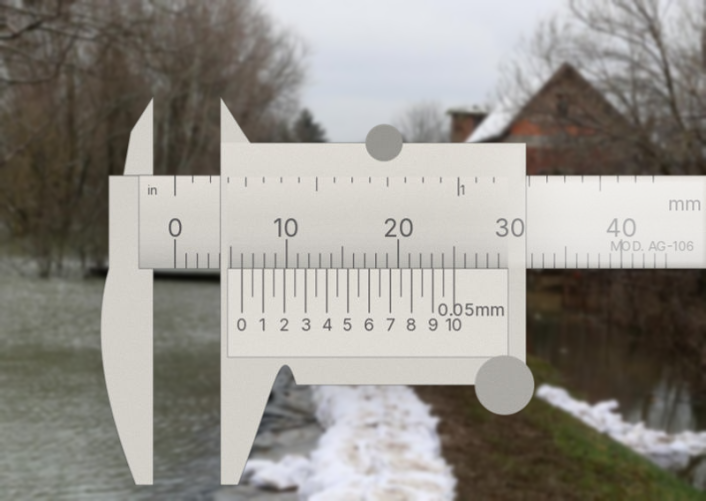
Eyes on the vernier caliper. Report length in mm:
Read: 6.0 mm
